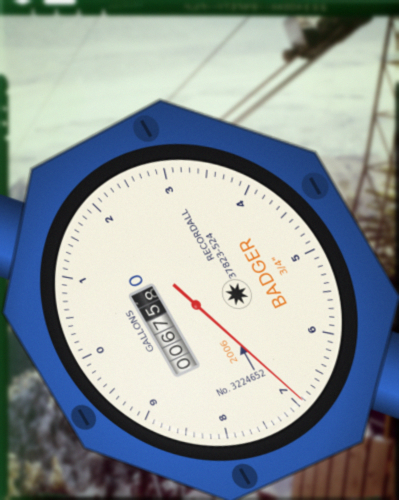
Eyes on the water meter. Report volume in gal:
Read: 67576.9 gal
